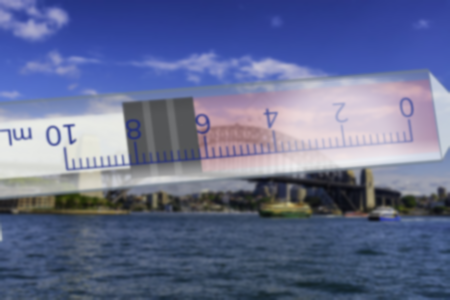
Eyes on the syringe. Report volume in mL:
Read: 6.2 mL
